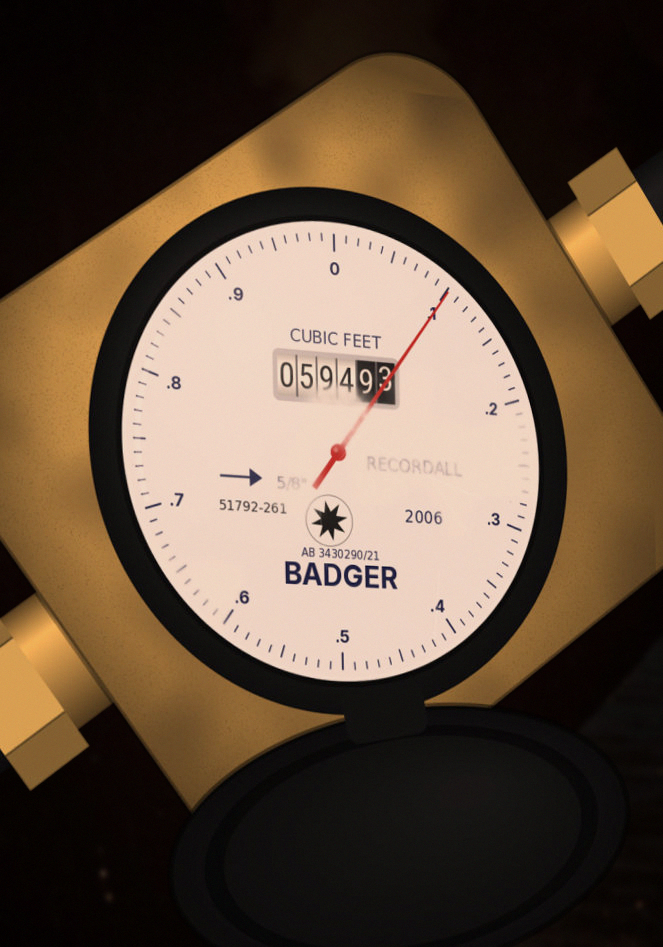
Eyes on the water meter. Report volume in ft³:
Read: 59493.10 ft³
